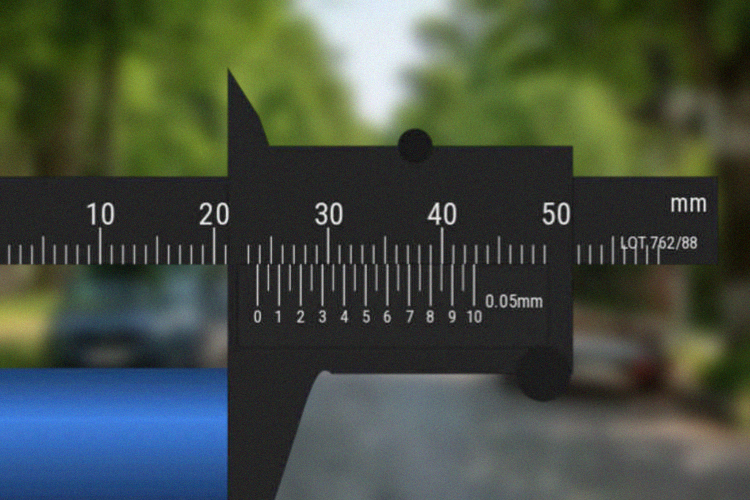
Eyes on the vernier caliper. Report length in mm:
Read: 23.8 mm
